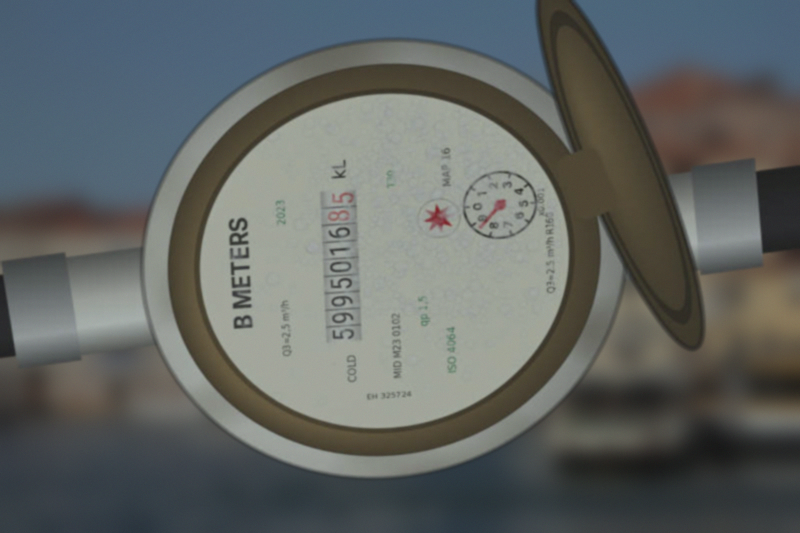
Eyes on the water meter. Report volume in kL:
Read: 5995016.848 kL
